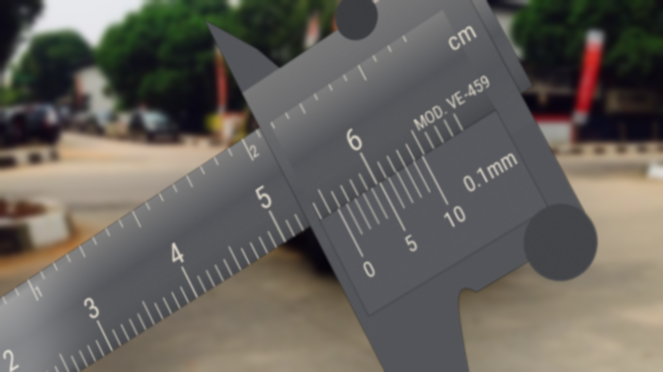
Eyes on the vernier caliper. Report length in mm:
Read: 55.8 mm
